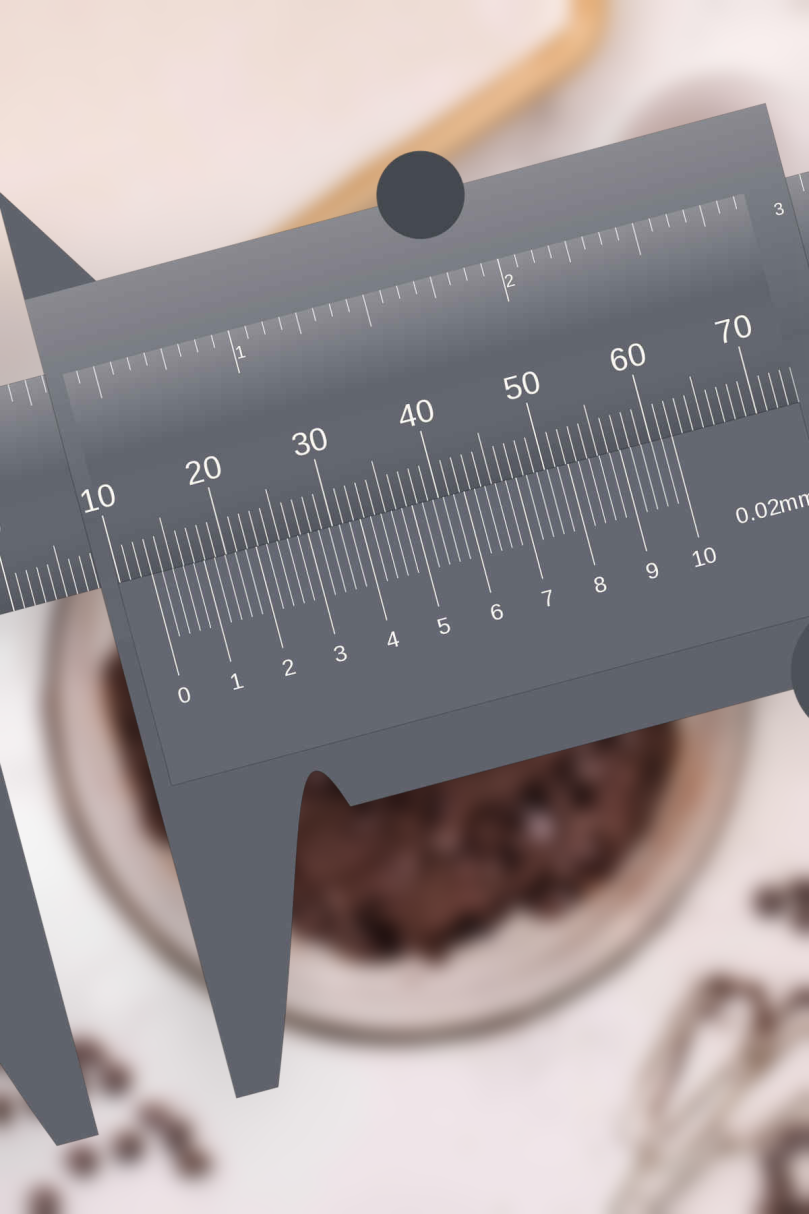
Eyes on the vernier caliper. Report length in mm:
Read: 13.0 mm
